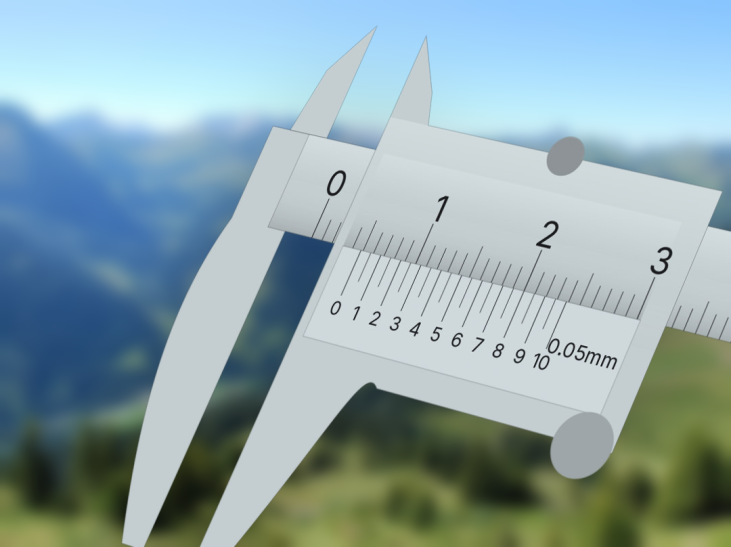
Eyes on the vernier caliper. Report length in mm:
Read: 4.8 mm
